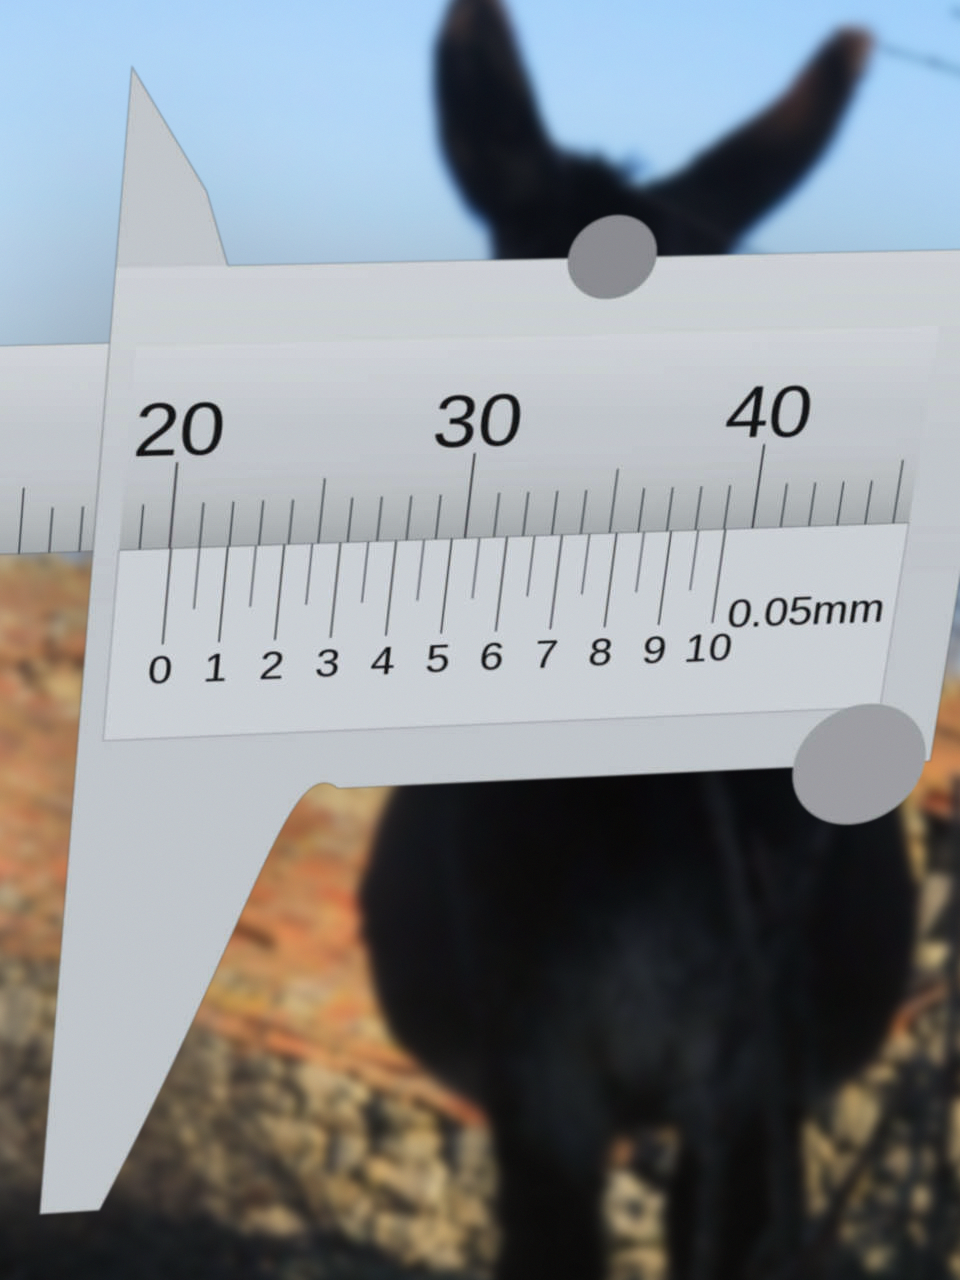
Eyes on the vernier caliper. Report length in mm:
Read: 20.05 mm
